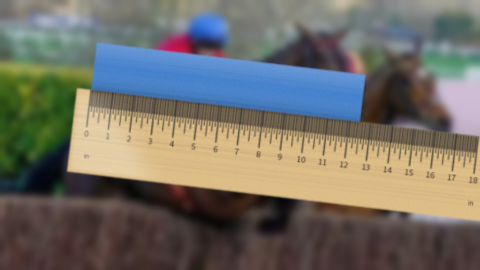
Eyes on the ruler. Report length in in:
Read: 12.5 in
